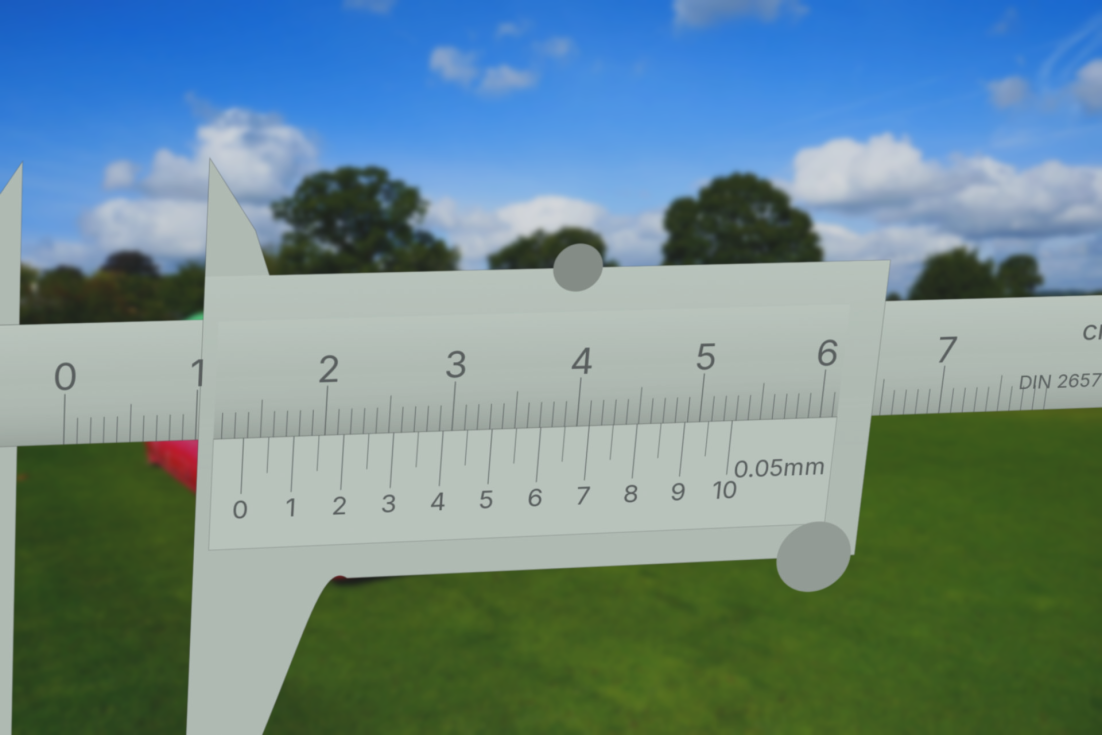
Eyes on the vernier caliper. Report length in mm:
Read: 13.7 mm
